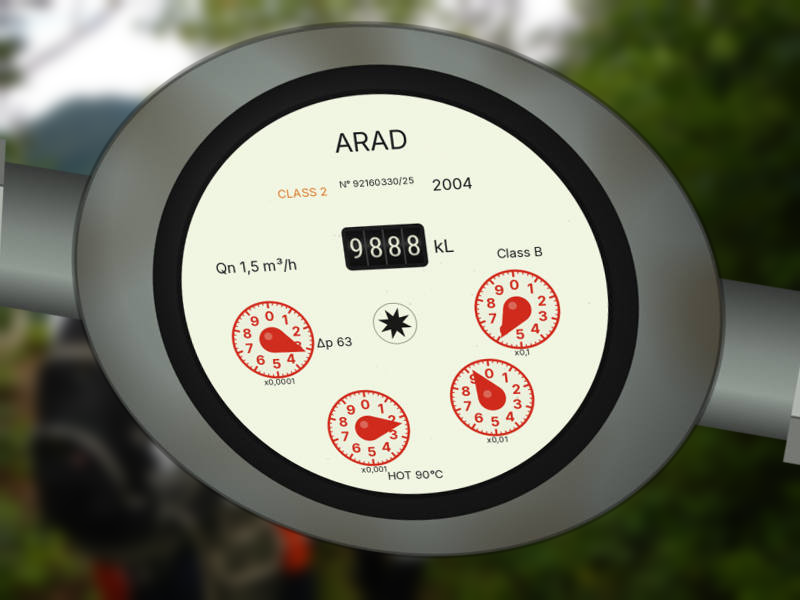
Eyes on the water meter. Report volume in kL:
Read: 9888.5923 kL
